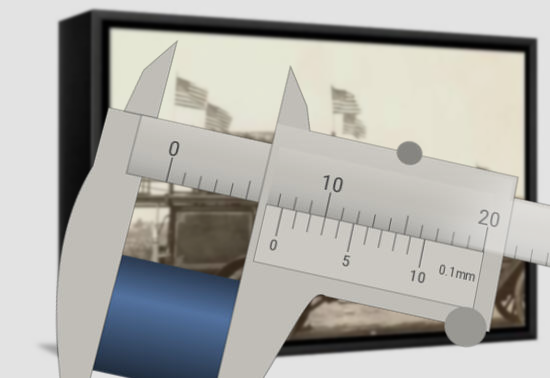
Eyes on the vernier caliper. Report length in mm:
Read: 7.3 mm
